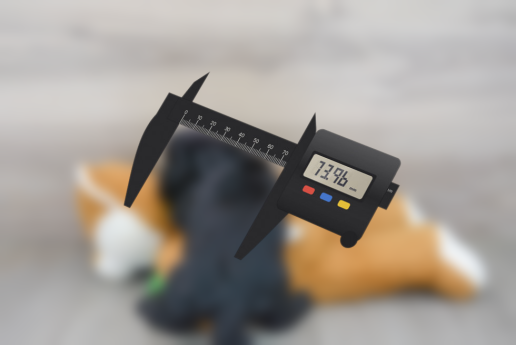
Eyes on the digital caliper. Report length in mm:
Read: 73.96 mm
